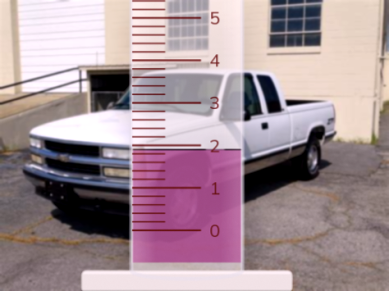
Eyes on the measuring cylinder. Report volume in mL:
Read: 1.9 mL
